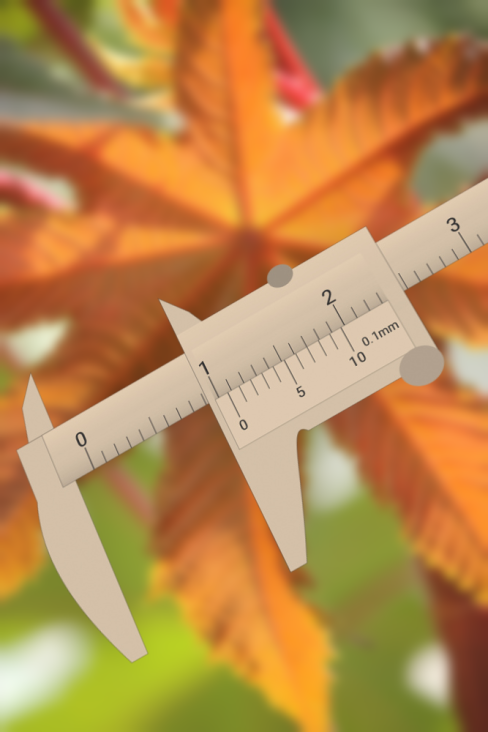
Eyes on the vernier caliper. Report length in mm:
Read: 10.7 mm
